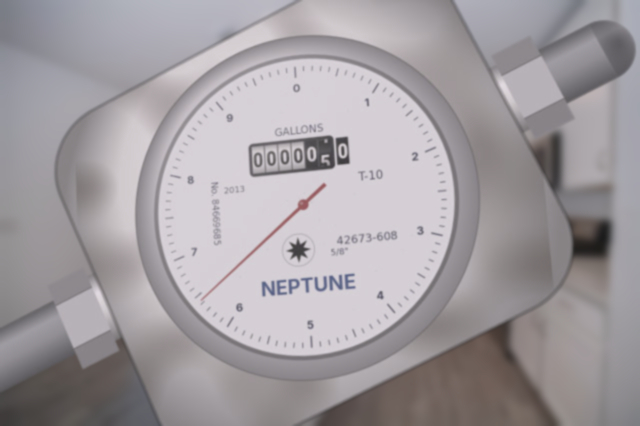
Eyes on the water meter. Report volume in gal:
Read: 46.4 gal
